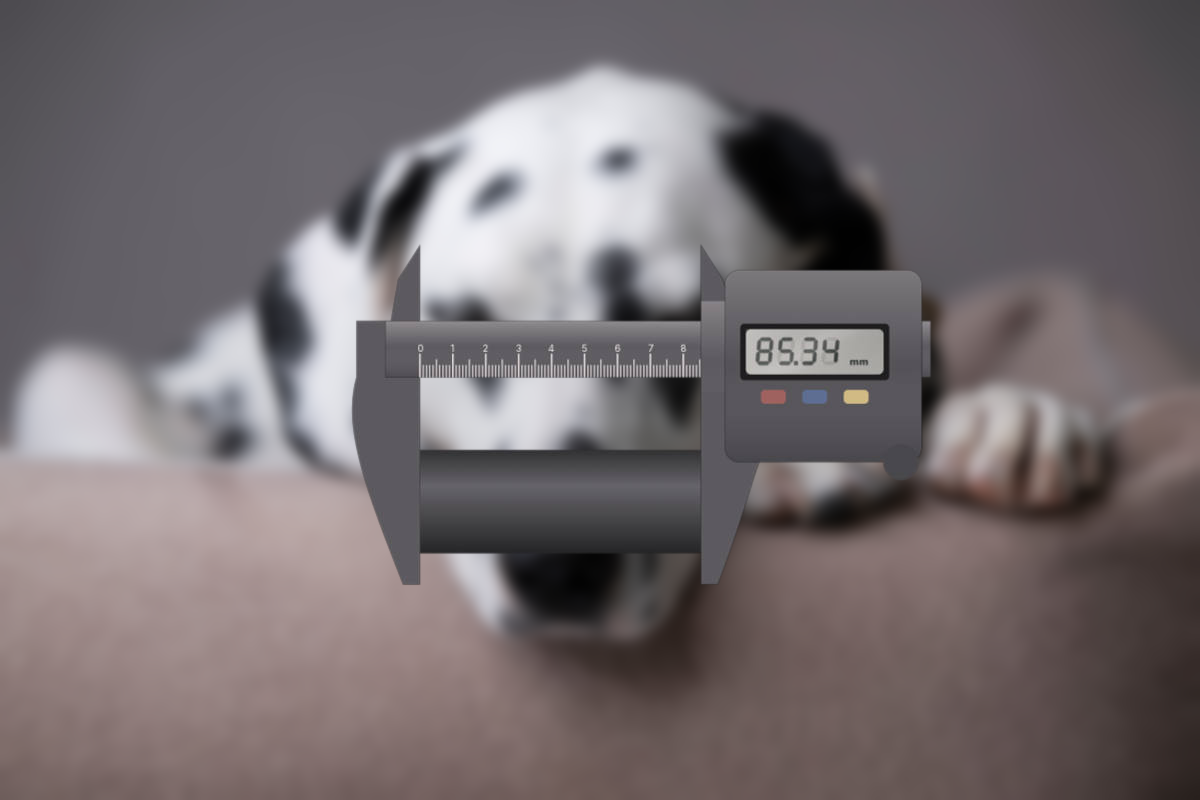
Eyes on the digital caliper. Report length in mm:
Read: 85.34 mm
